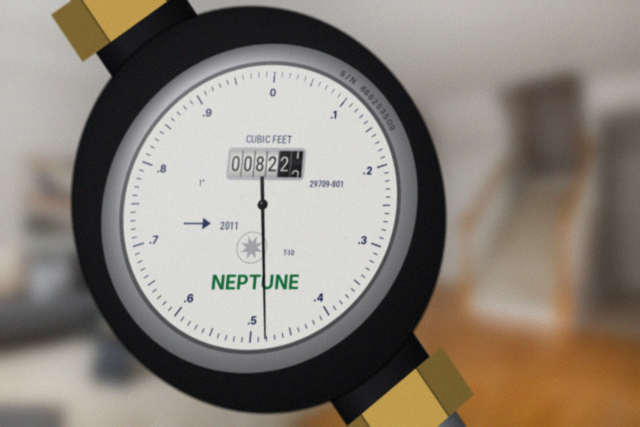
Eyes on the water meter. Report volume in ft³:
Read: 8221.48 ft³
